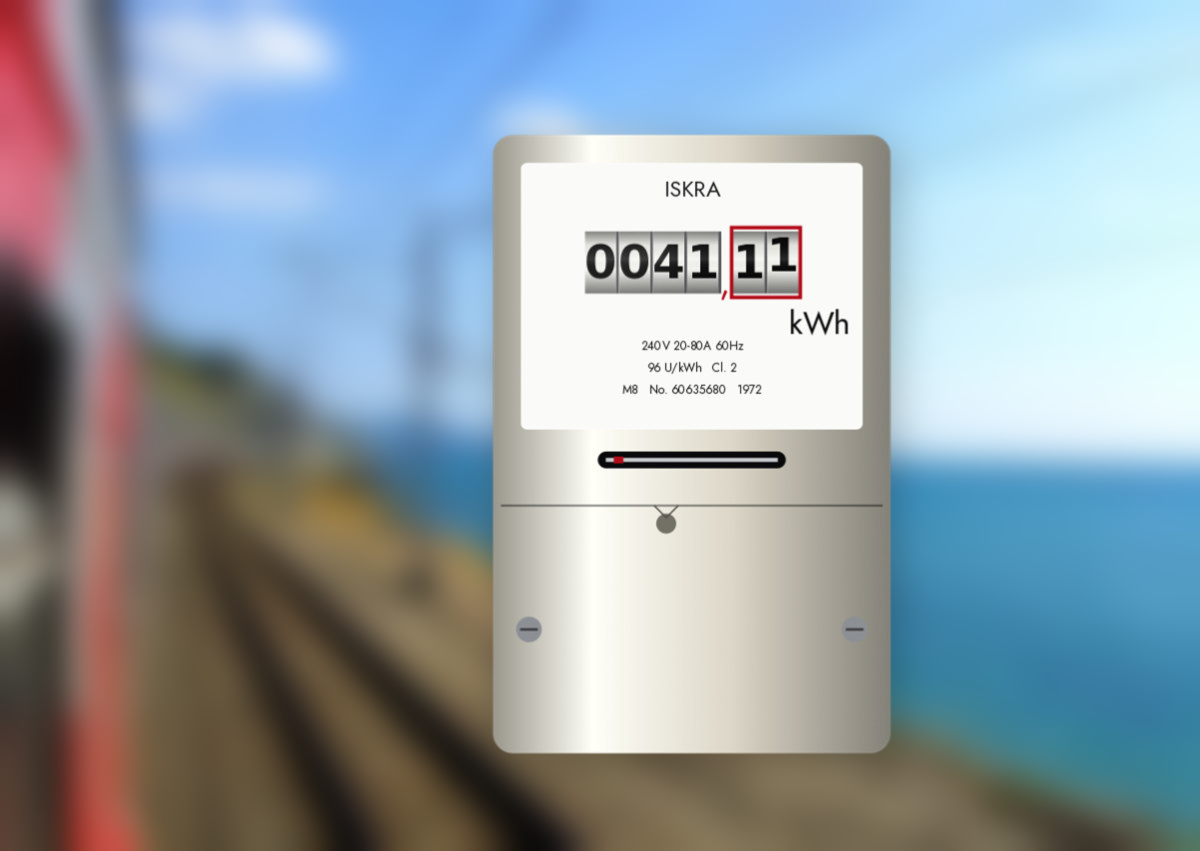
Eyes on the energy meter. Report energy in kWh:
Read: 41.11 kWh
